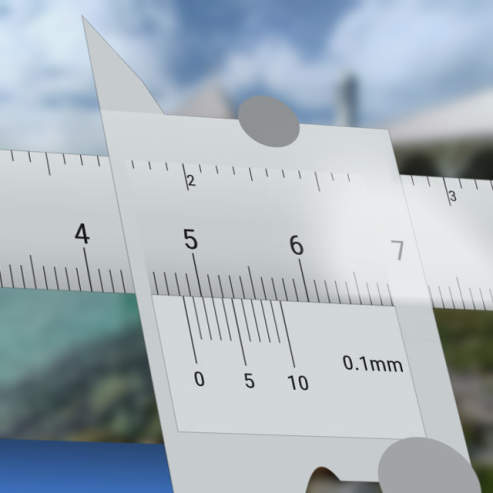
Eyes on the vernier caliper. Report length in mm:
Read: 48.3 mm
